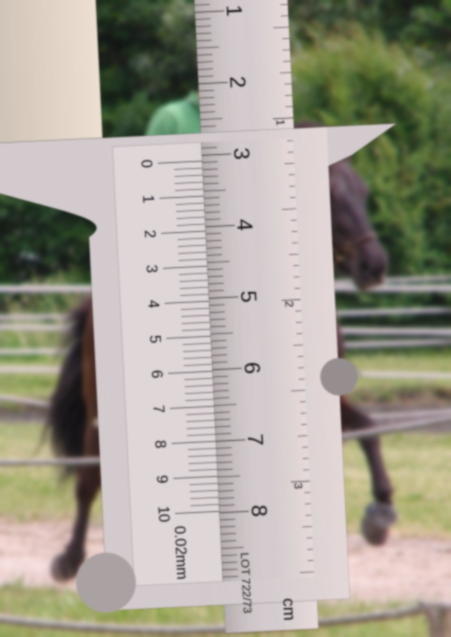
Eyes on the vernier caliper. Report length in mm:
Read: 30.8 mm
